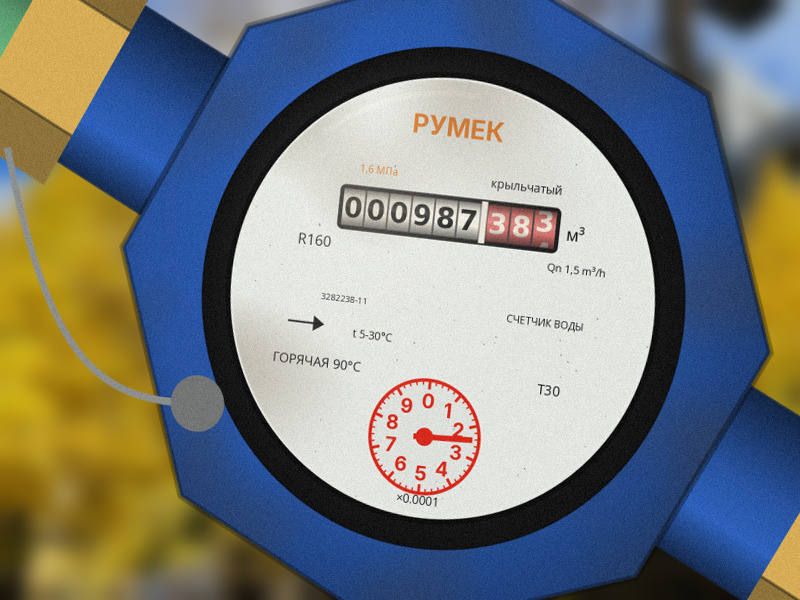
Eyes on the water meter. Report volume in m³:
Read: 987.3832 m³
